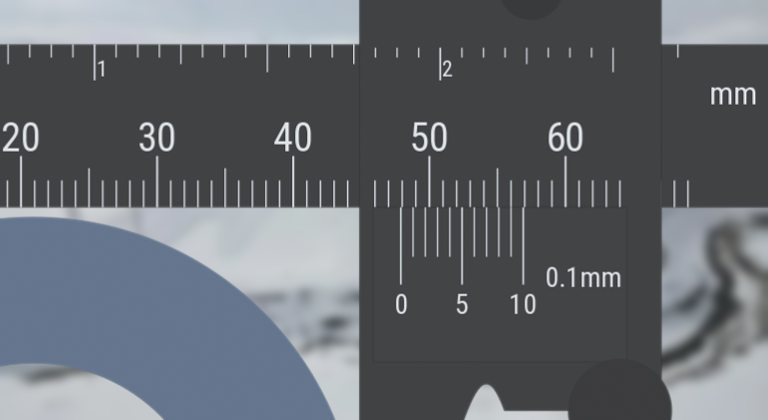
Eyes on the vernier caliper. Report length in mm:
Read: 47.9 mm
